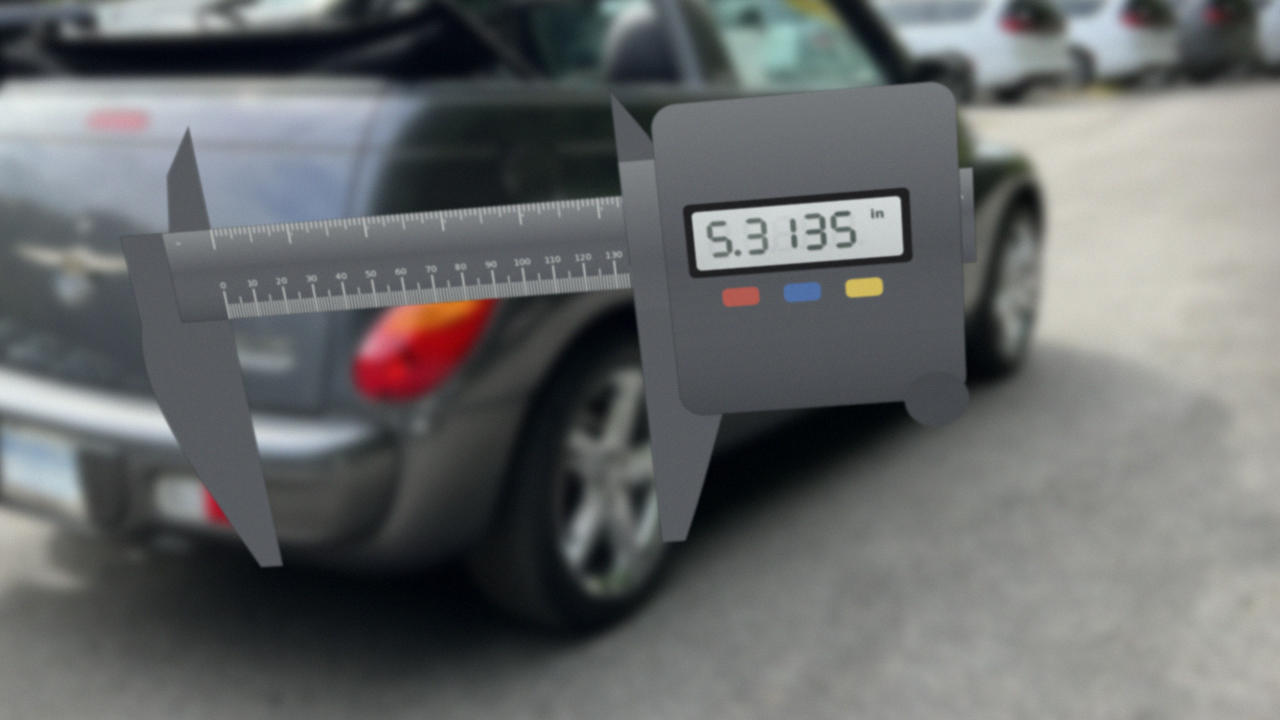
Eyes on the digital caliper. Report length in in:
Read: 5.3135 in
